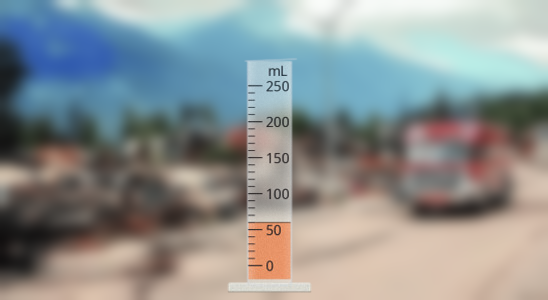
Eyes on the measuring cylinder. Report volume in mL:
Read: 60 mL
